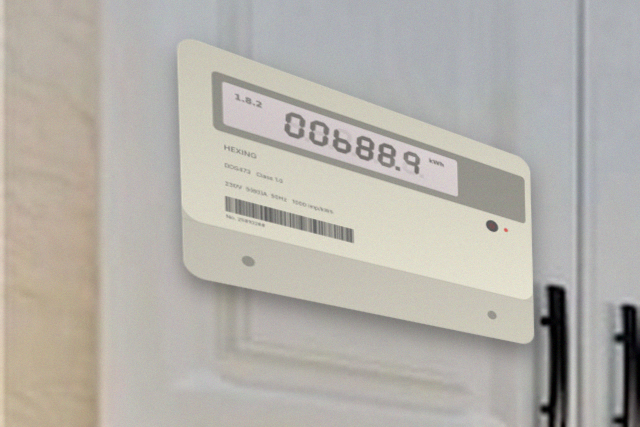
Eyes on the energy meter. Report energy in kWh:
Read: 688.9 kWh
